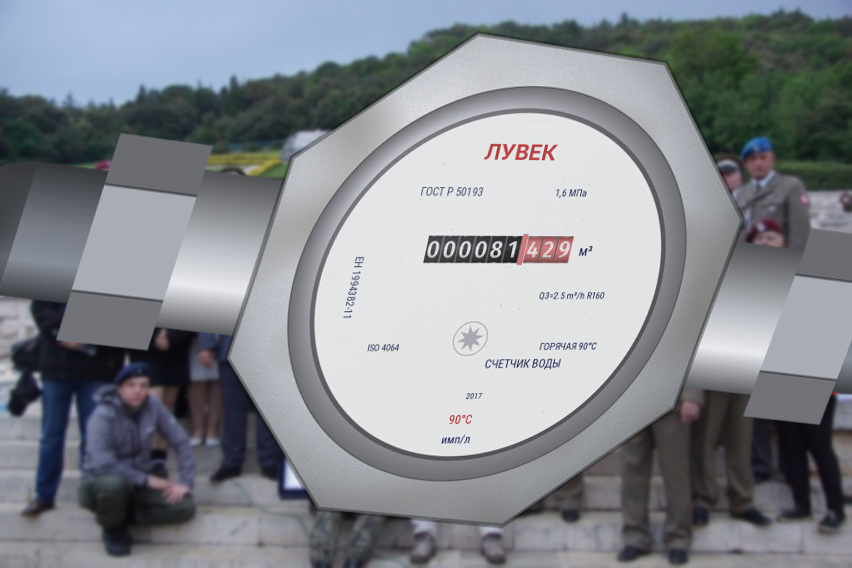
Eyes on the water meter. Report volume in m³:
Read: 81.429 m³
